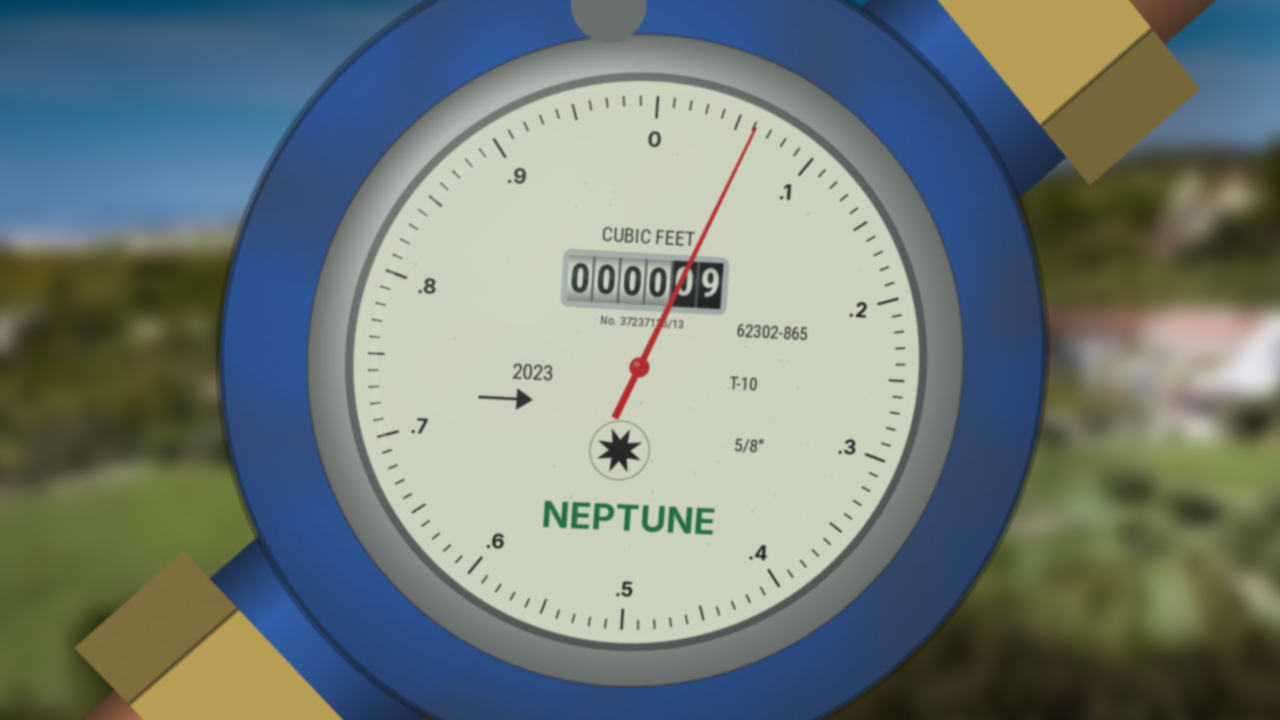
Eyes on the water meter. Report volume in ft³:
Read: 9.06 ft³
